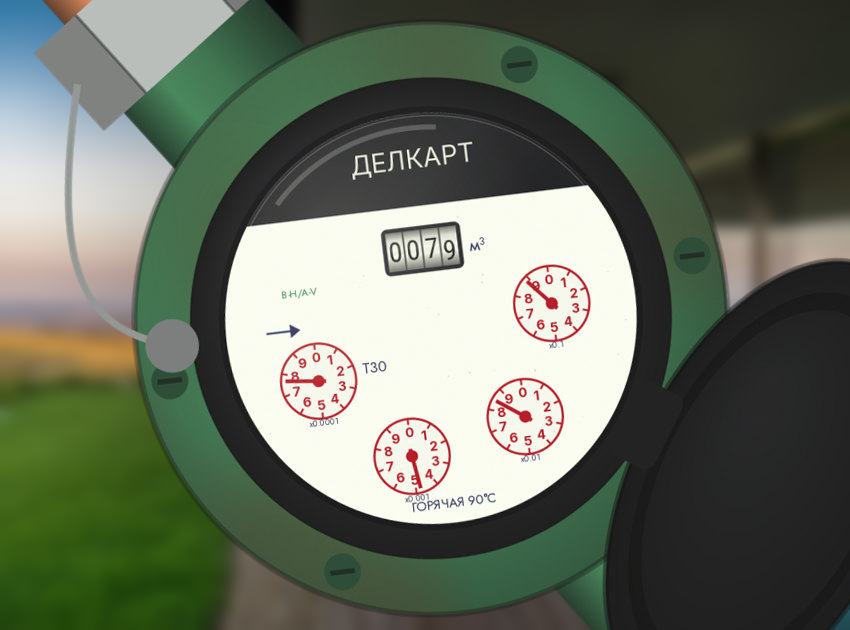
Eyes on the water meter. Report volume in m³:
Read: 78.8847 m³
